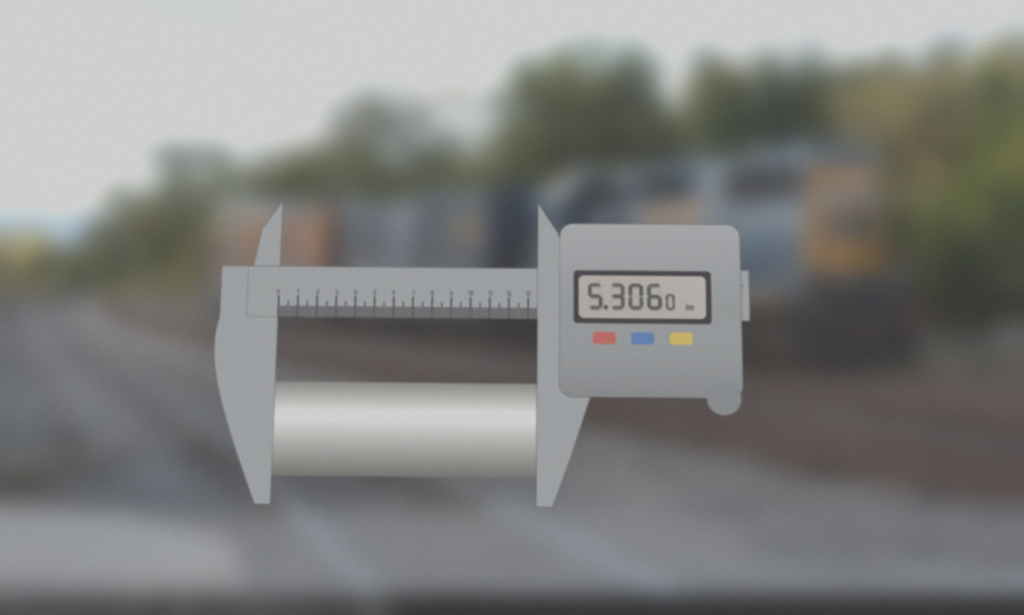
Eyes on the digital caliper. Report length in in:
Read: 5.3060 in
